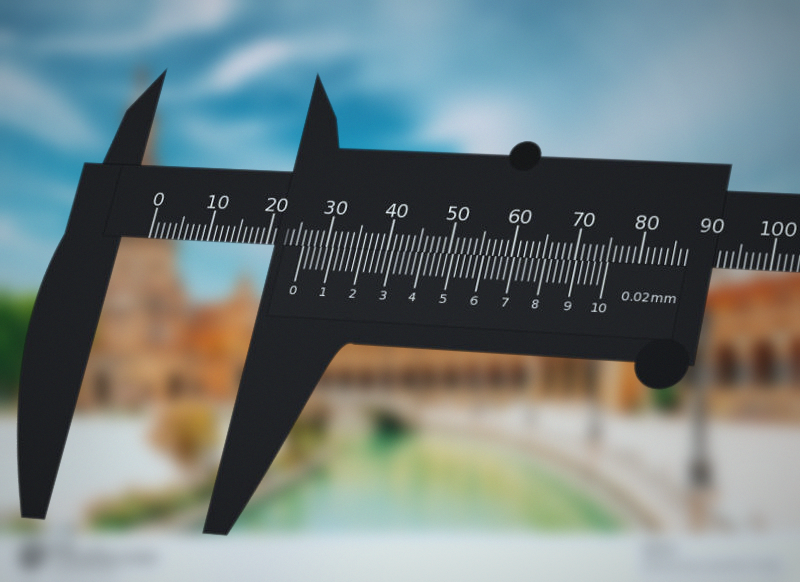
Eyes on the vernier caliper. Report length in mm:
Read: 26.2 mm
